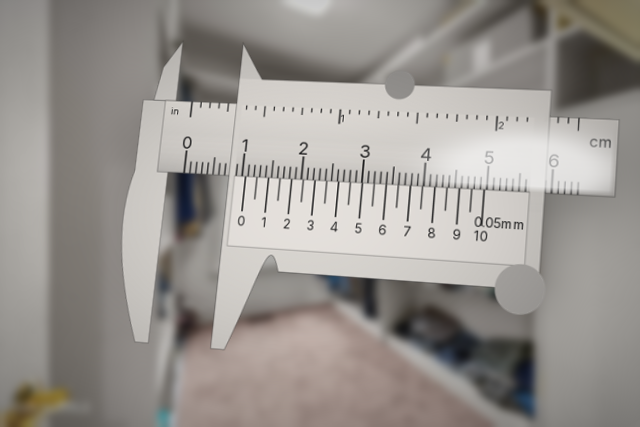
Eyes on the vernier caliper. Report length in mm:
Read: 10.6 mm
